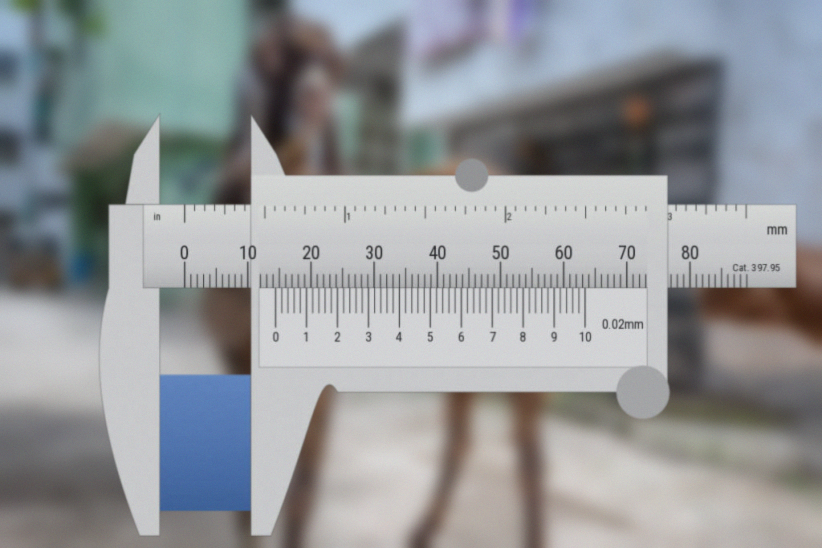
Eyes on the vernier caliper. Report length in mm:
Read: 14.4 mm
